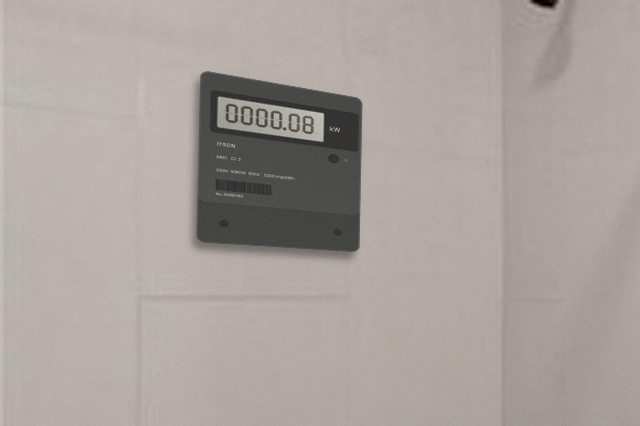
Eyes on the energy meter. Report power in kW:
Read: 0.08 kW
